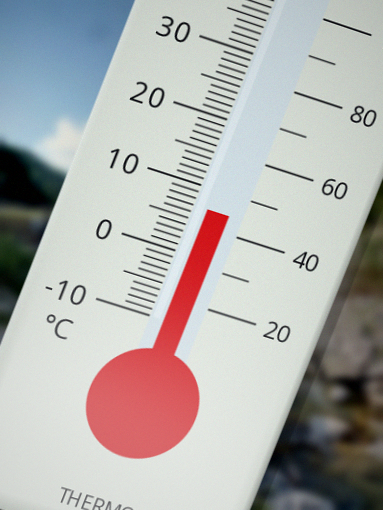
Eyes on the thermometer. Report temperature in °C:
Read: 7 °C
